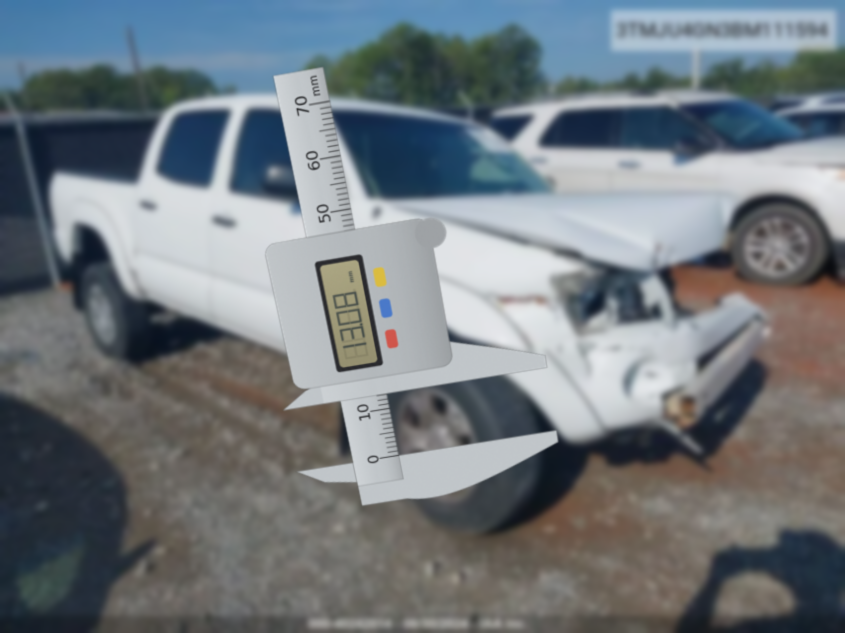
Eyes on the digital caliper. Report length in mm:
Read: 13.08 mm
